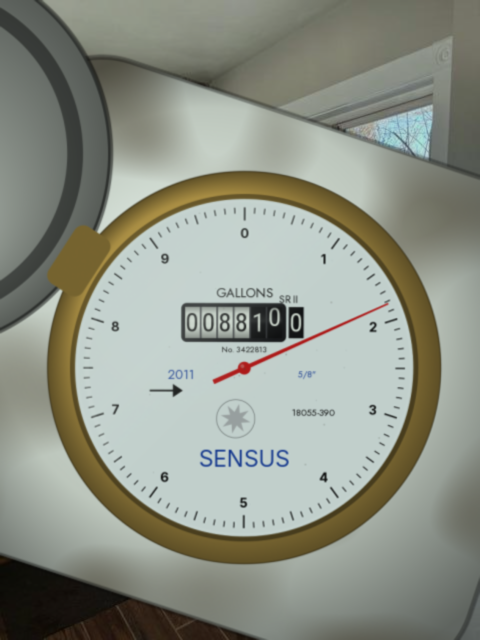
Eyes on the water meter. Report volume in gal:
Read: 88101.8 gal
